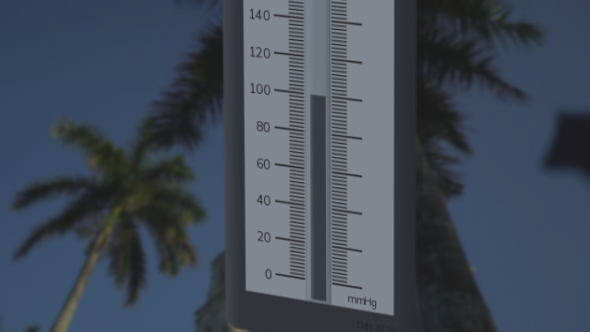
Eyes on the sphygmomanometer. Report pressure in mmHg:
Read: 100 mmHg
